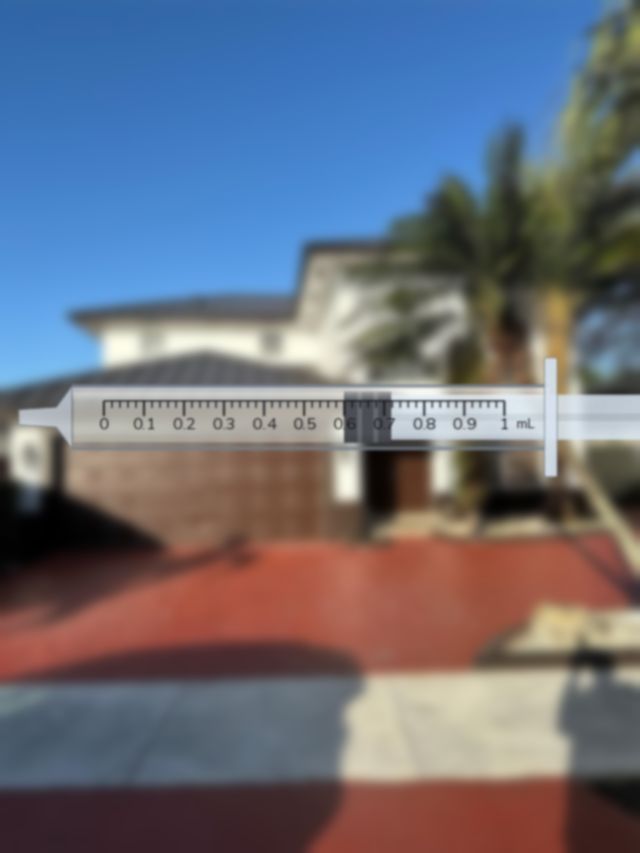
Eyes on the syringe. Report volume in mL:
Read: 0.6 mL
